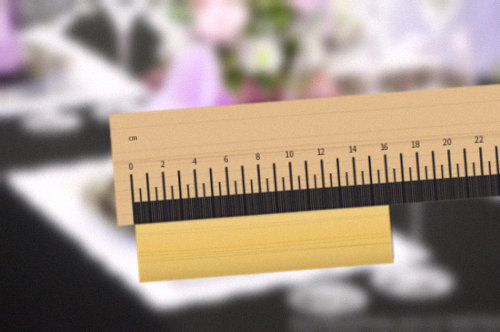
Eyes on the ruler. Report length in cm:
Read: 16 cm
